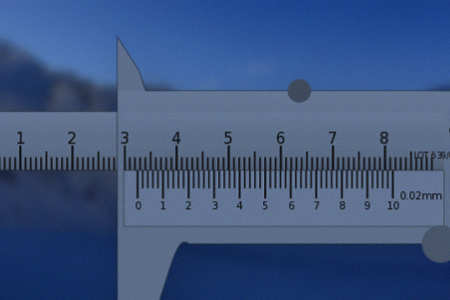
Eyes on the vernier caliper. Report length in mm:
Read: 32.5 mm
